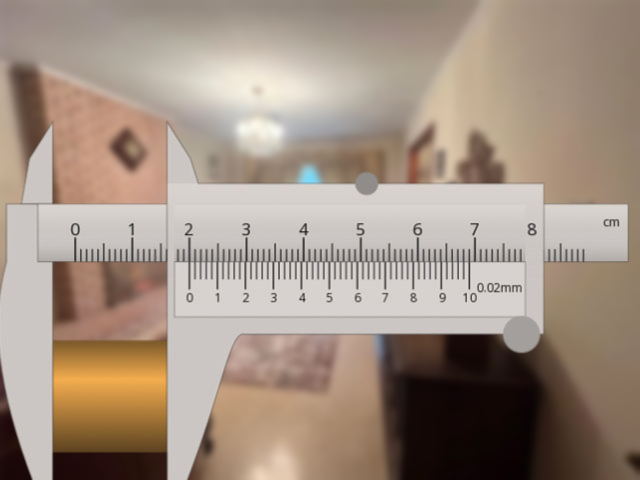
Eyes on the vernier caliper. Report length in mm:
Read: 20.0 mm
